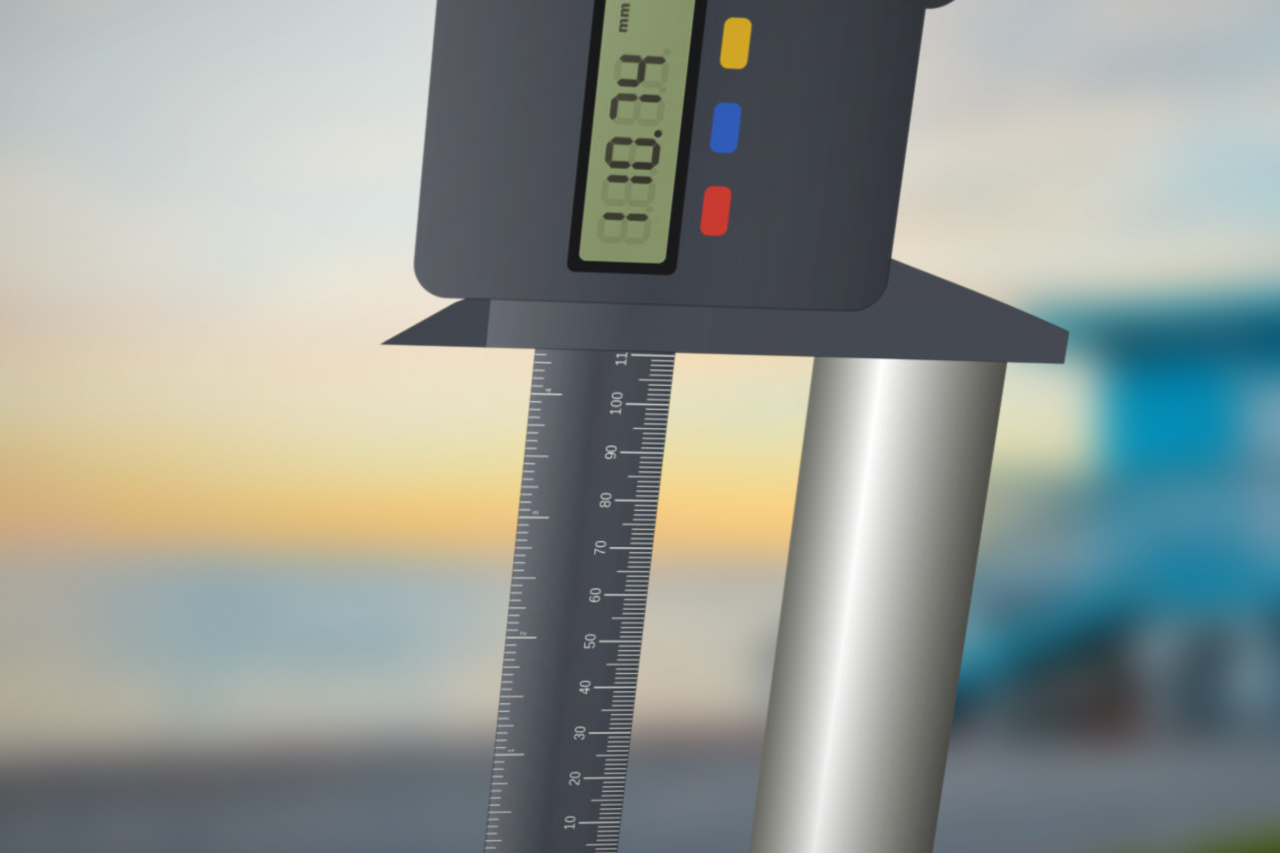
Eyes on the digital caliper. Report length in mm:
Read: 110.74 mm
